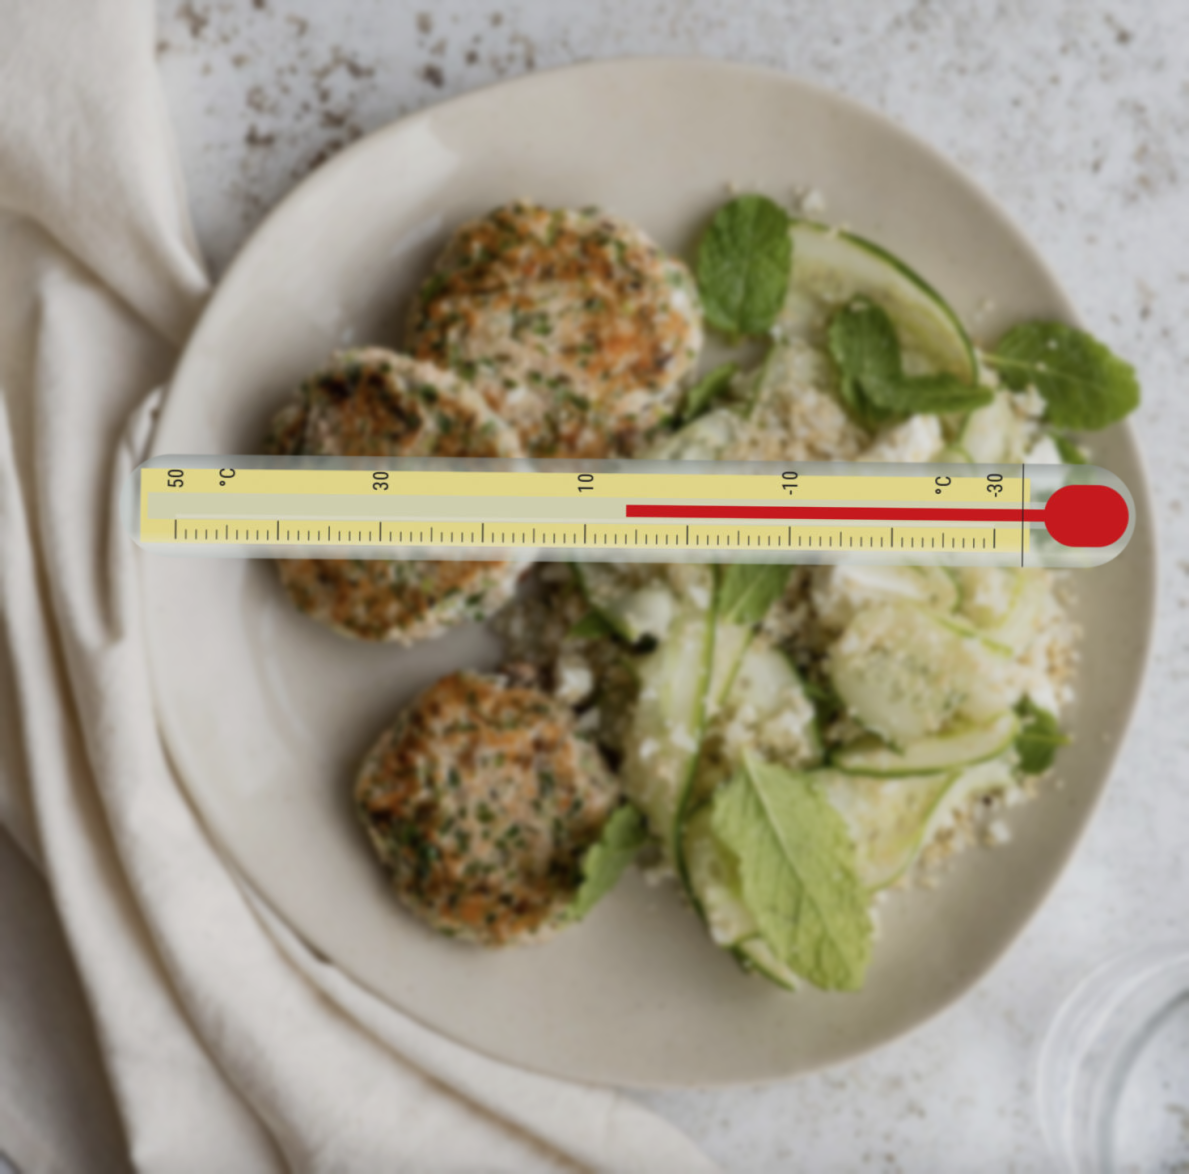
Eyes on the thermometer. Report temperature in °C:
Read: 6 °C
